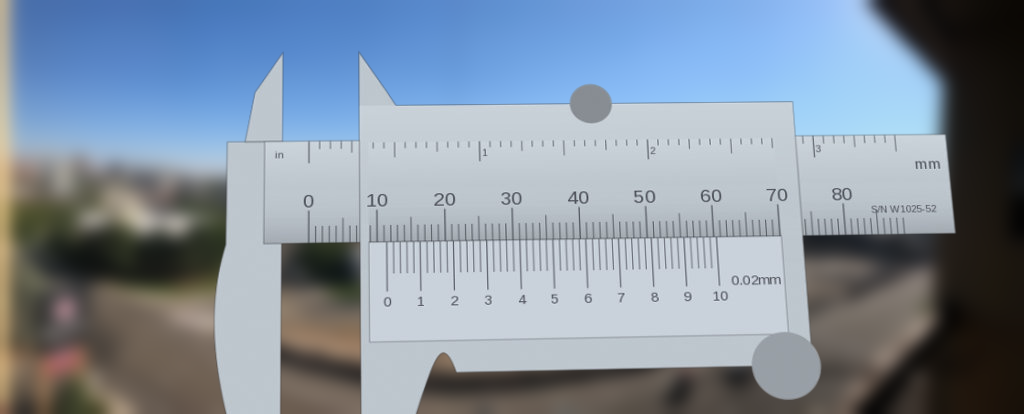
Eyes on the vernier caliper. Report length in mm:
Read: 11.4 mm
